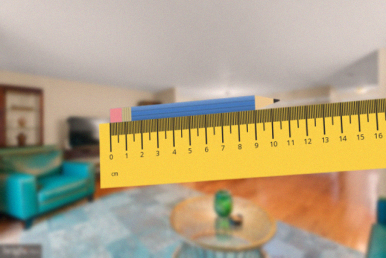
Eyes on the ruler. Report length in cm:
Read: 10.5 cm
